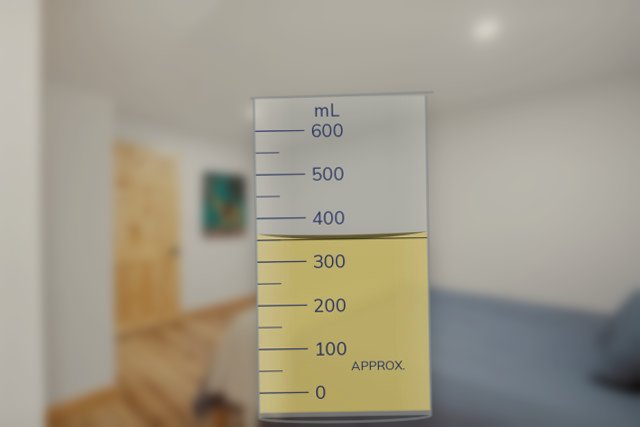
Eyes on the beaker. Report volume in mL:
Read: 350 mL
